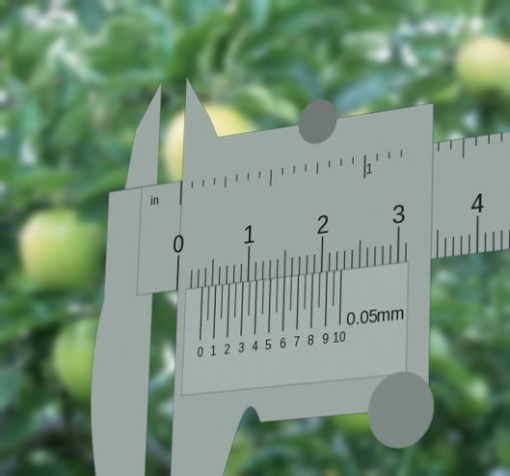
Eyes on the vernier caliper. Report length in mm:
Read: 3.6 mm
